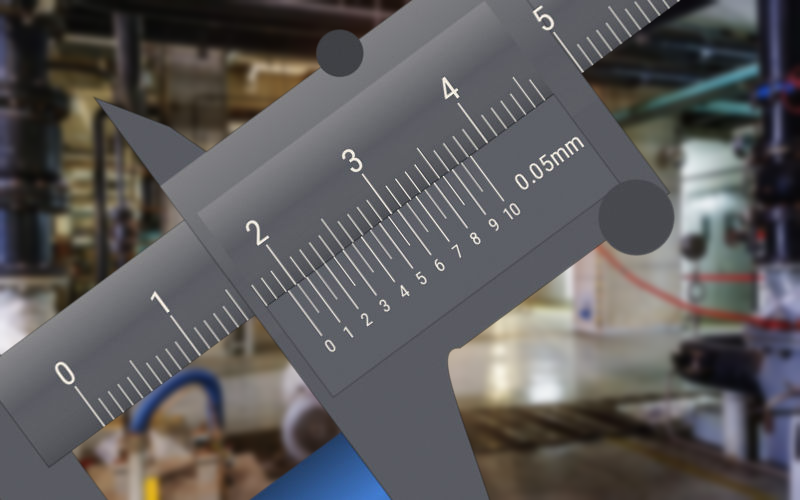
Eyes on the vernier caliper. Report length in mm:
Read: 19.2 mm
